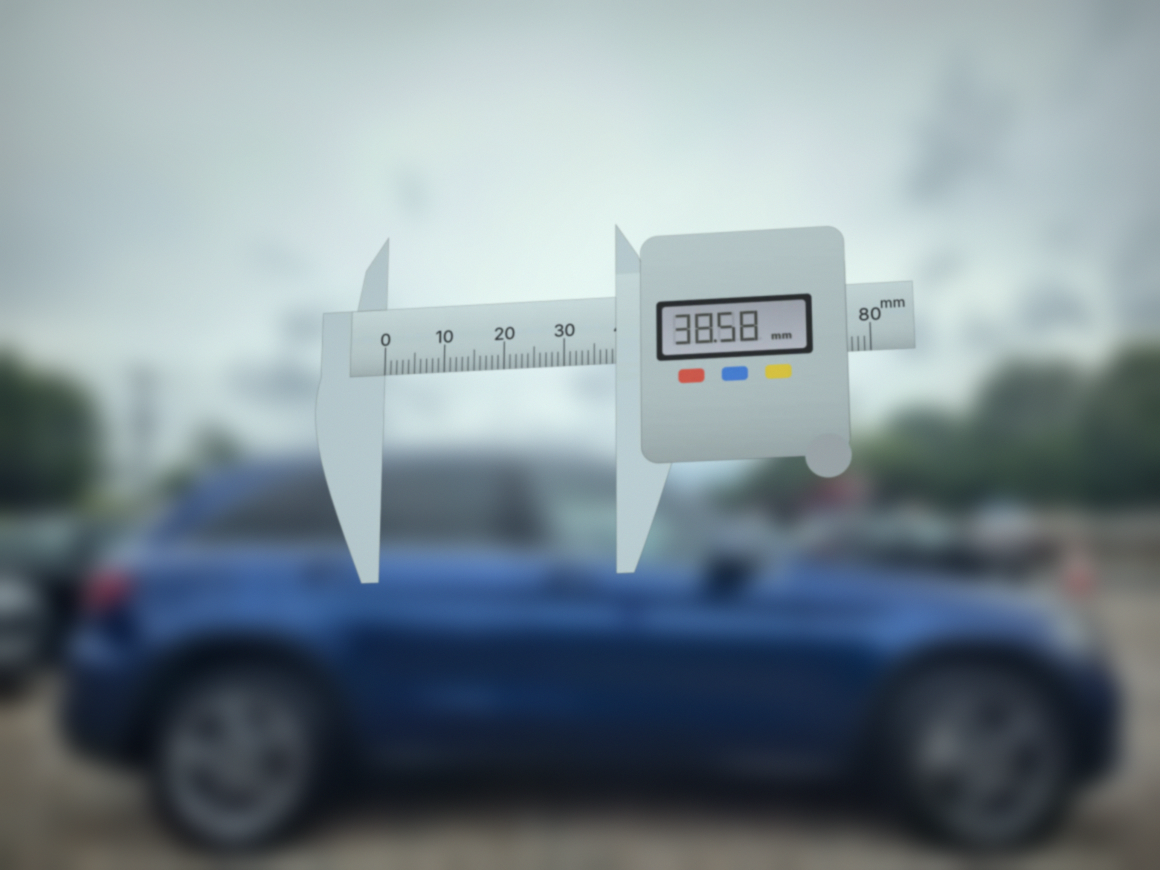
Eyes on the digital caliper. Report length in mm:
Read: 38.58 mm
